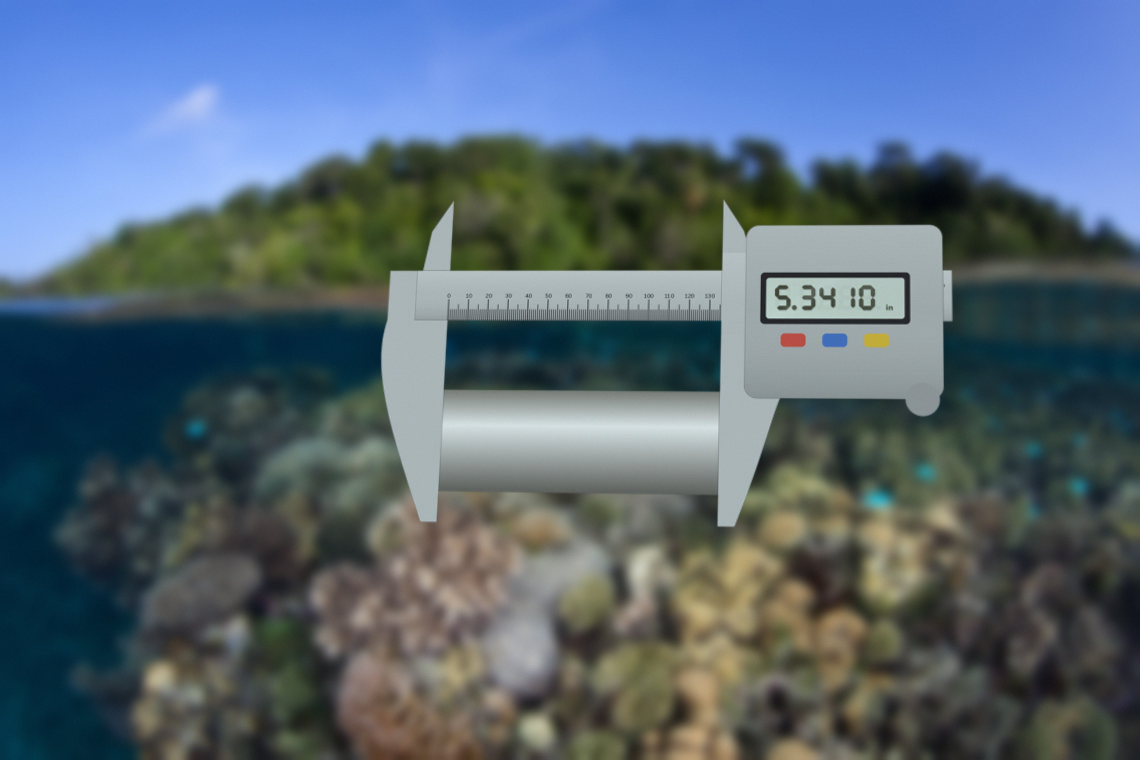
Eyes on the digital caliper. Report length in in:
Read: 5.3410 in
